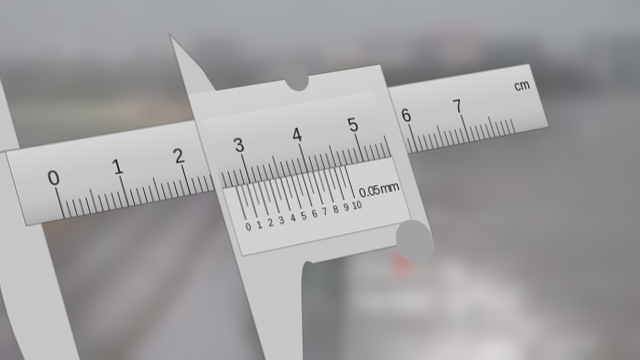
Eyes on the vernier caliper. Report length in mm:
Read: 27.6 mm
